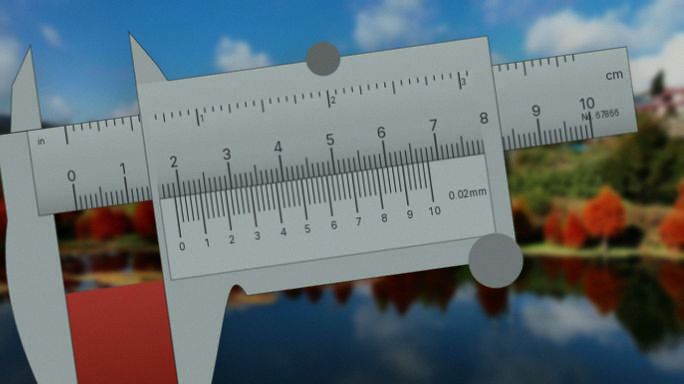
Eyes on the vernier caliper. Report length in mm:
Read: 19.0 mm
